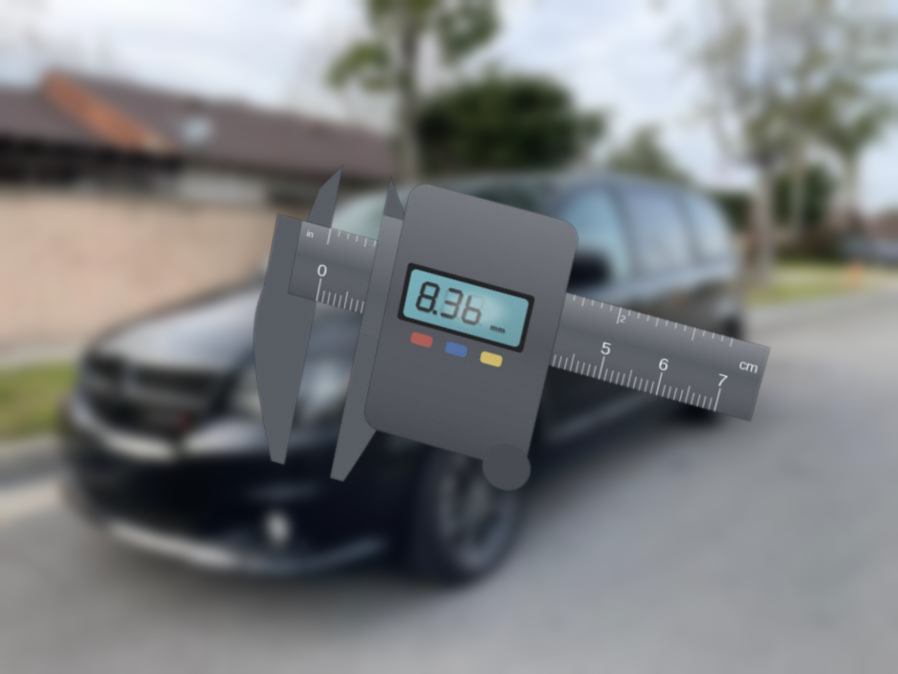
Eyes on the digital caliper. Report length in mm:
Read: 8.36 mm
